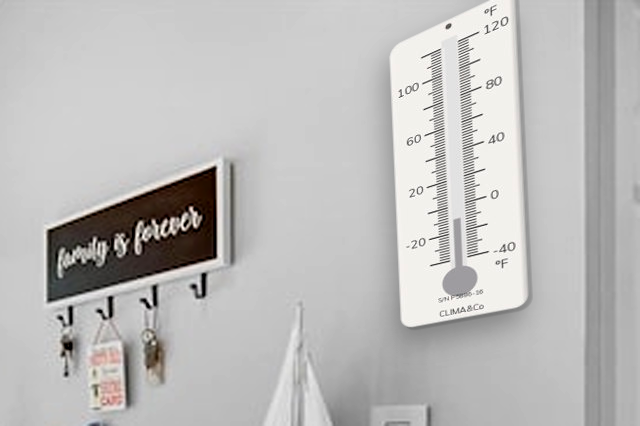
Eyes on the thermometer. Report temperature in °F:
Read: -10 °F
